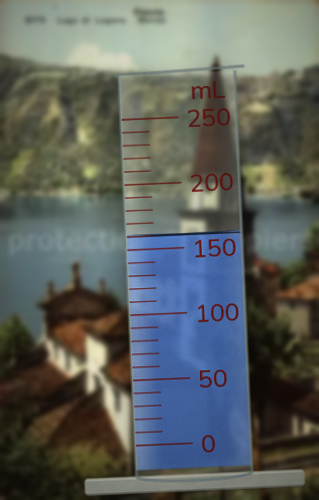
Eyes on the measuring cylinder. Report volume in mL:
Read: 160 mL
